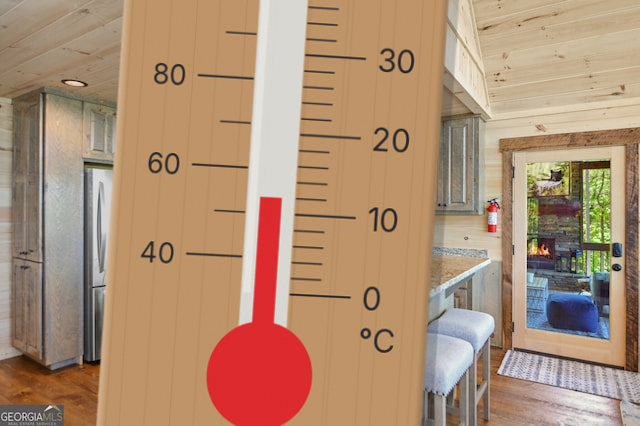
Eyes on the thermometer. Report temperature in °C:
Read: 12 °C
